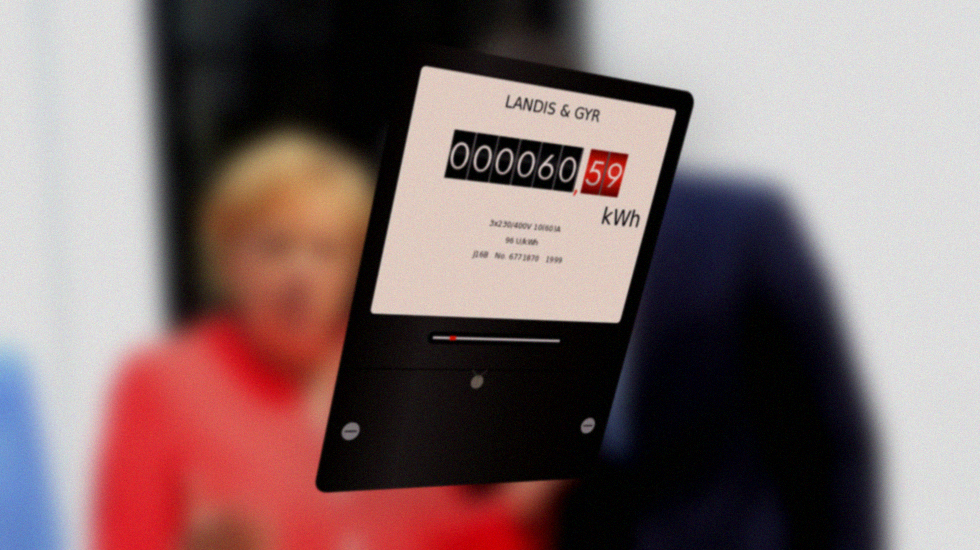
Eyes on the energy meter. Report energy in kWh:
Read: 60.59 kWh
